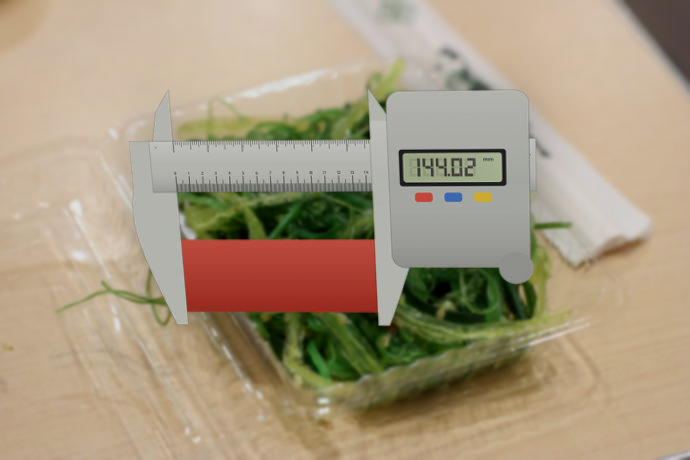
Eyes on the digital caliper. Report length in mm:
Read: 144.02 mm
